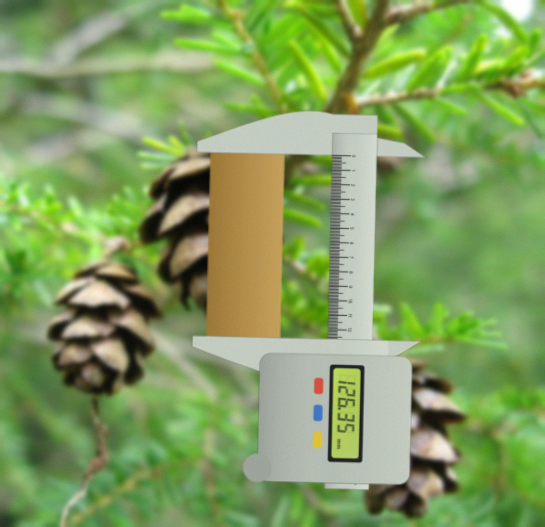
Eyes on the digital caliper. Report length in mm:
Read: 126.35 mm
